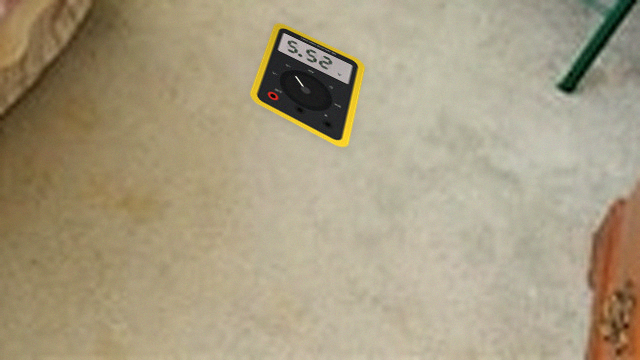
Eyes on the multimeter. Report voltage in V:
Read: 5.52 V
